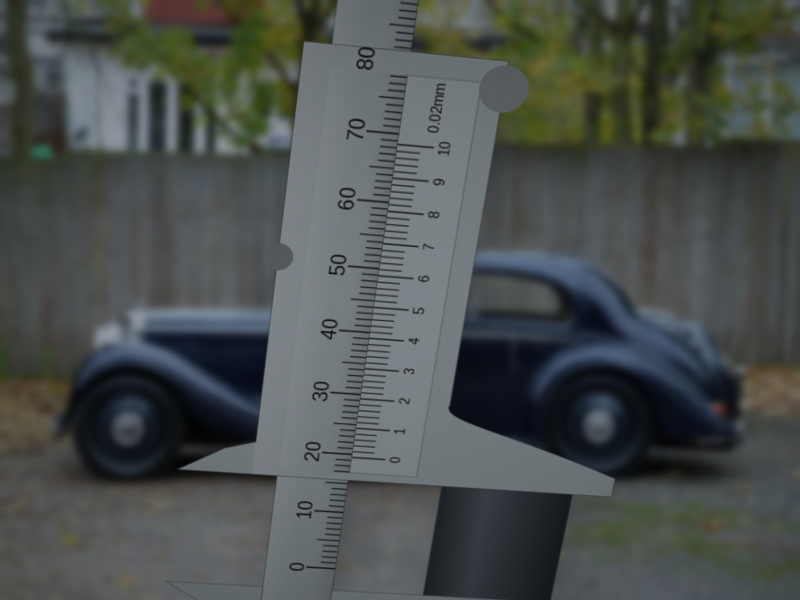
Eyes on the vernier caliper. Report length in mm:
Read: 19.5 mm
